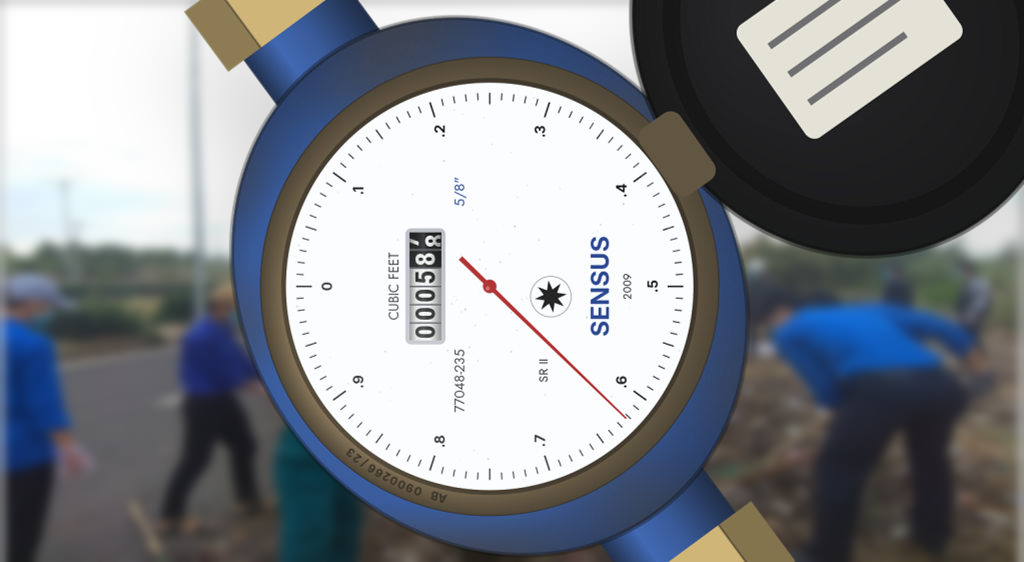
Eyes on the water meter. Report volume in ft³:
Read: 587.62 ft³
